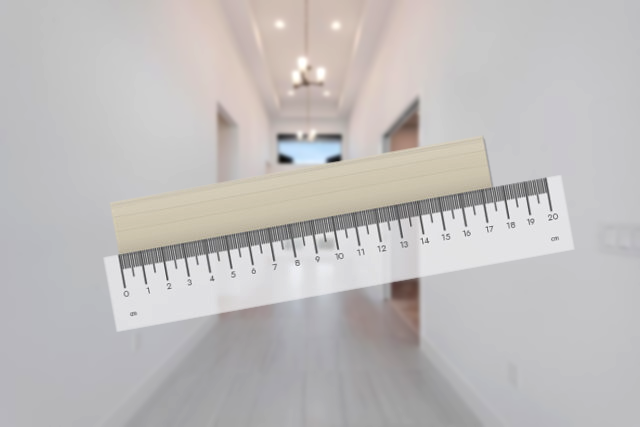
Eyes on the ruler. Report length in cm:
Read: 17.5 cm
